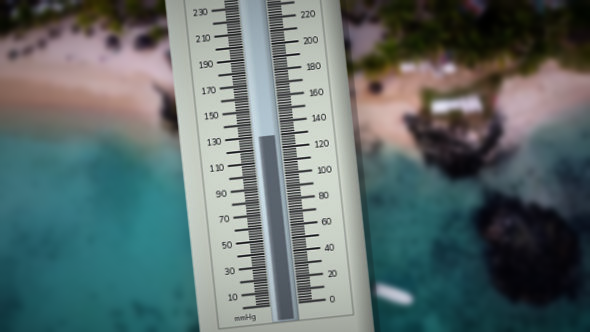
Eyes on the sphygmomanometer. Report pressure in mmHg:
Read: 130 mmHg
